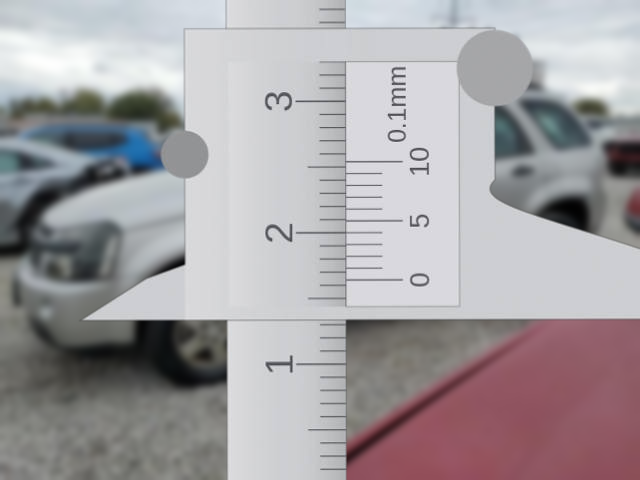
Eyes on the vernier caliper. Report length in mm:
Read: 16.4 mm
